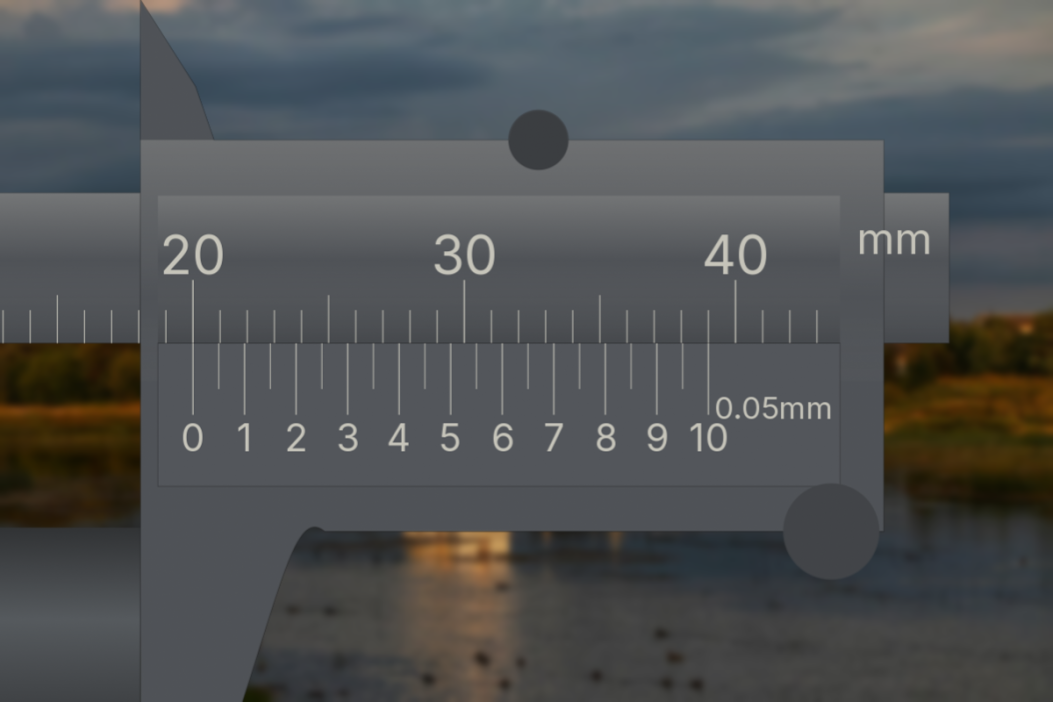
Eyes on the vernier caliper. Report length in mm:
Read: 20.00 mm
